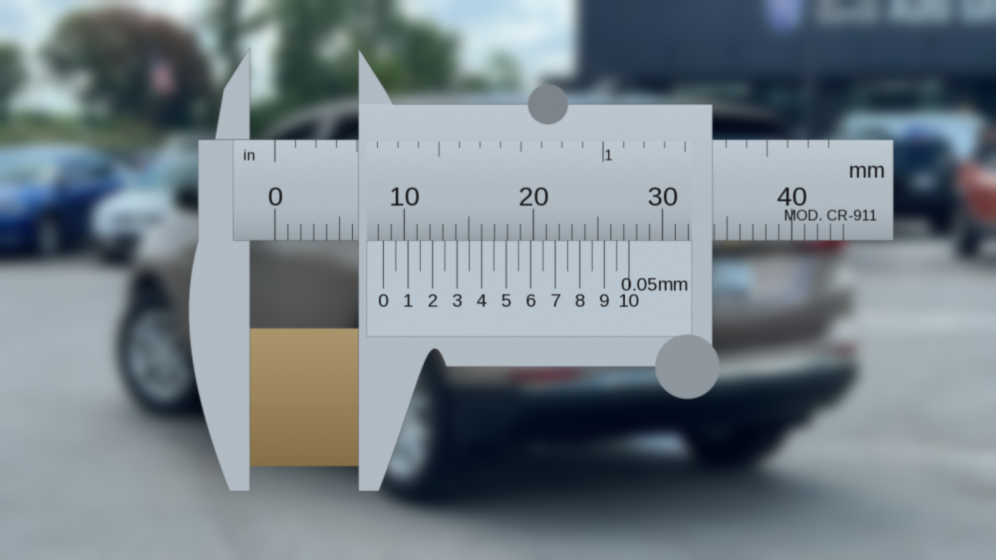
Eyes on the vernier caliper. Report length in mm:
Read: 8.4 mm
